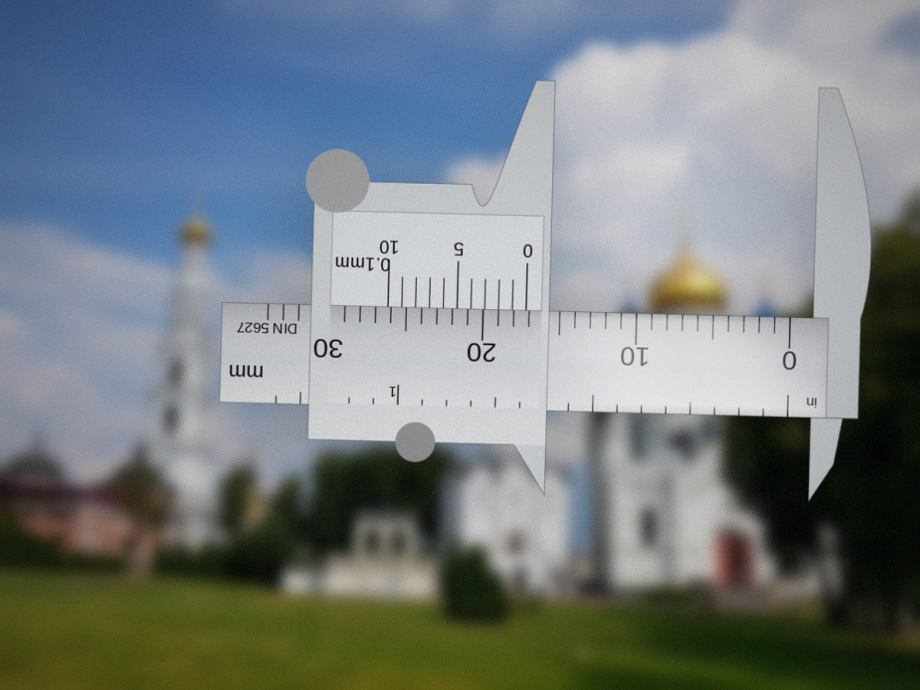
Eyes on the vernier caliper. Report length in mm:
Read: 17.2 mm
